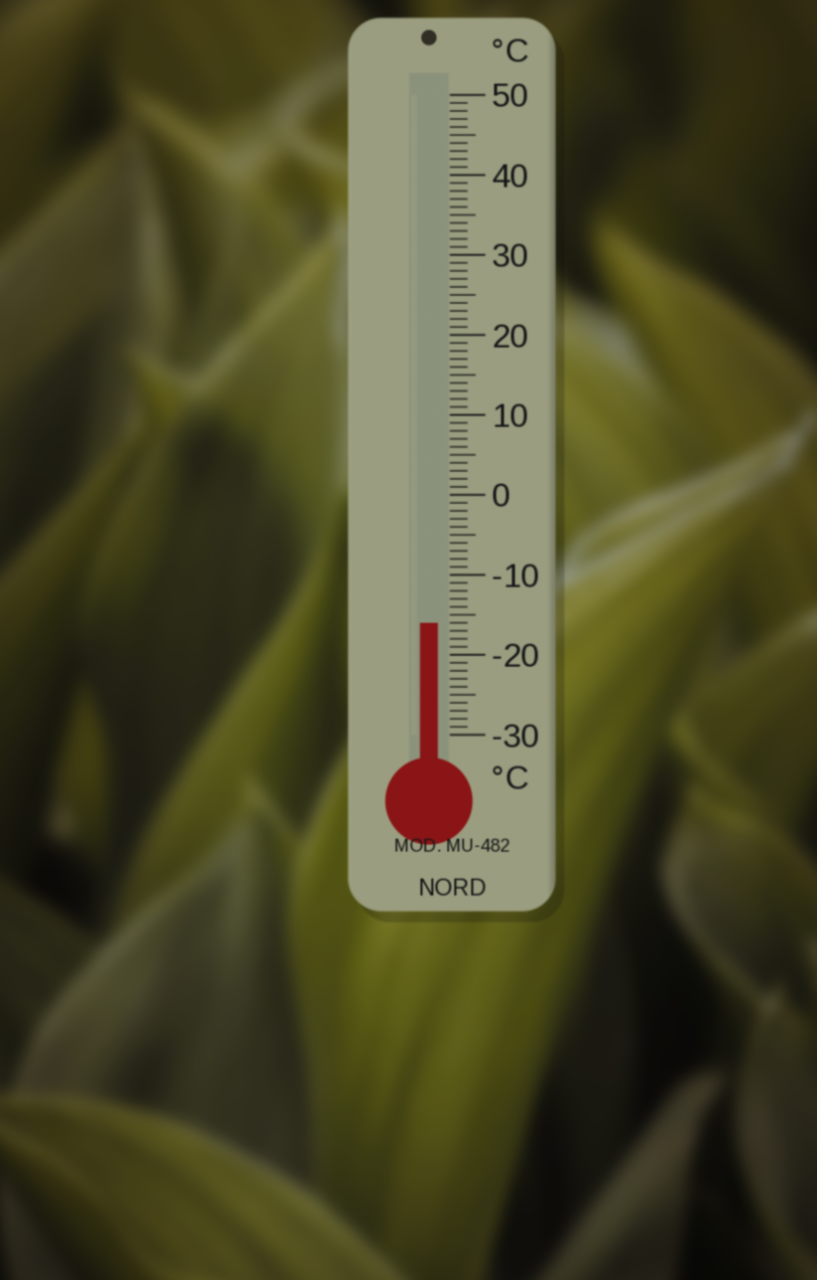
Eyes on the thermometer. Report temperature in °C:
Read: -16 °C
